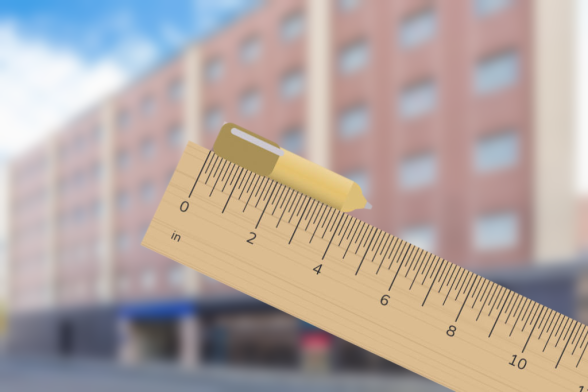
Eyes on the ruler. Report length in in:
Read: 4.625 in
